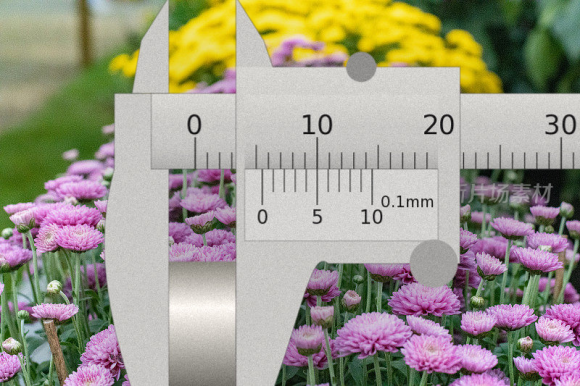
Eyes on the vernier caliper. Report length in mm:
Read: 5.5 mm
